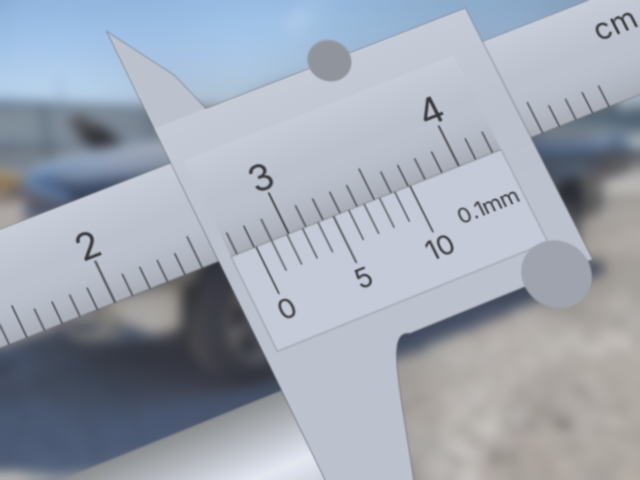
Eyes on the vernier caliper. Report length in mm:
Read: 28.1 mm
